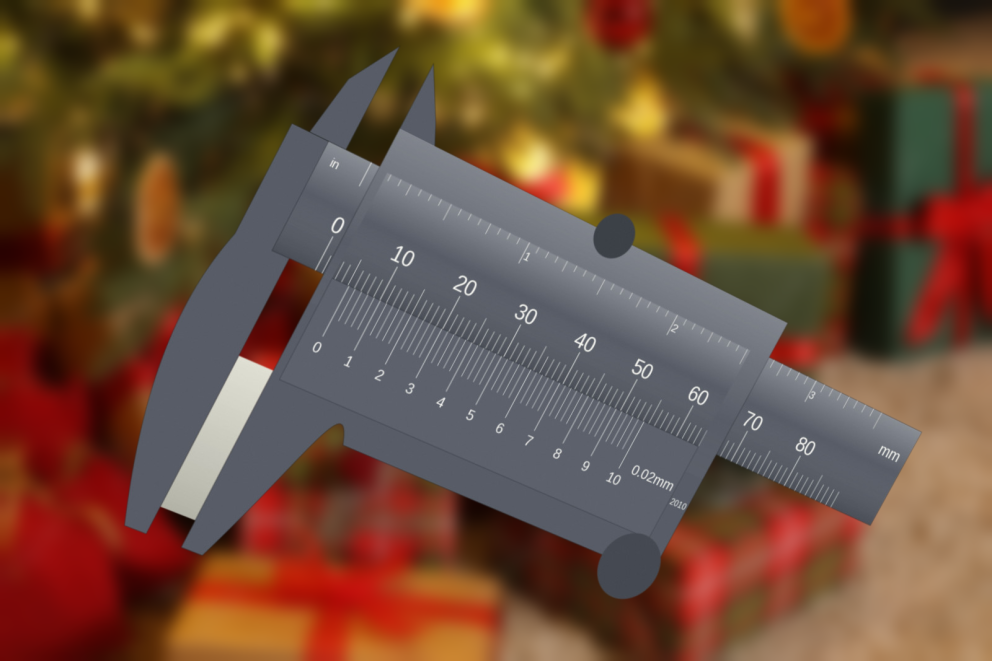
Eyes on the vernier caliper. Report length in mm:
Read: 5.2 mm
